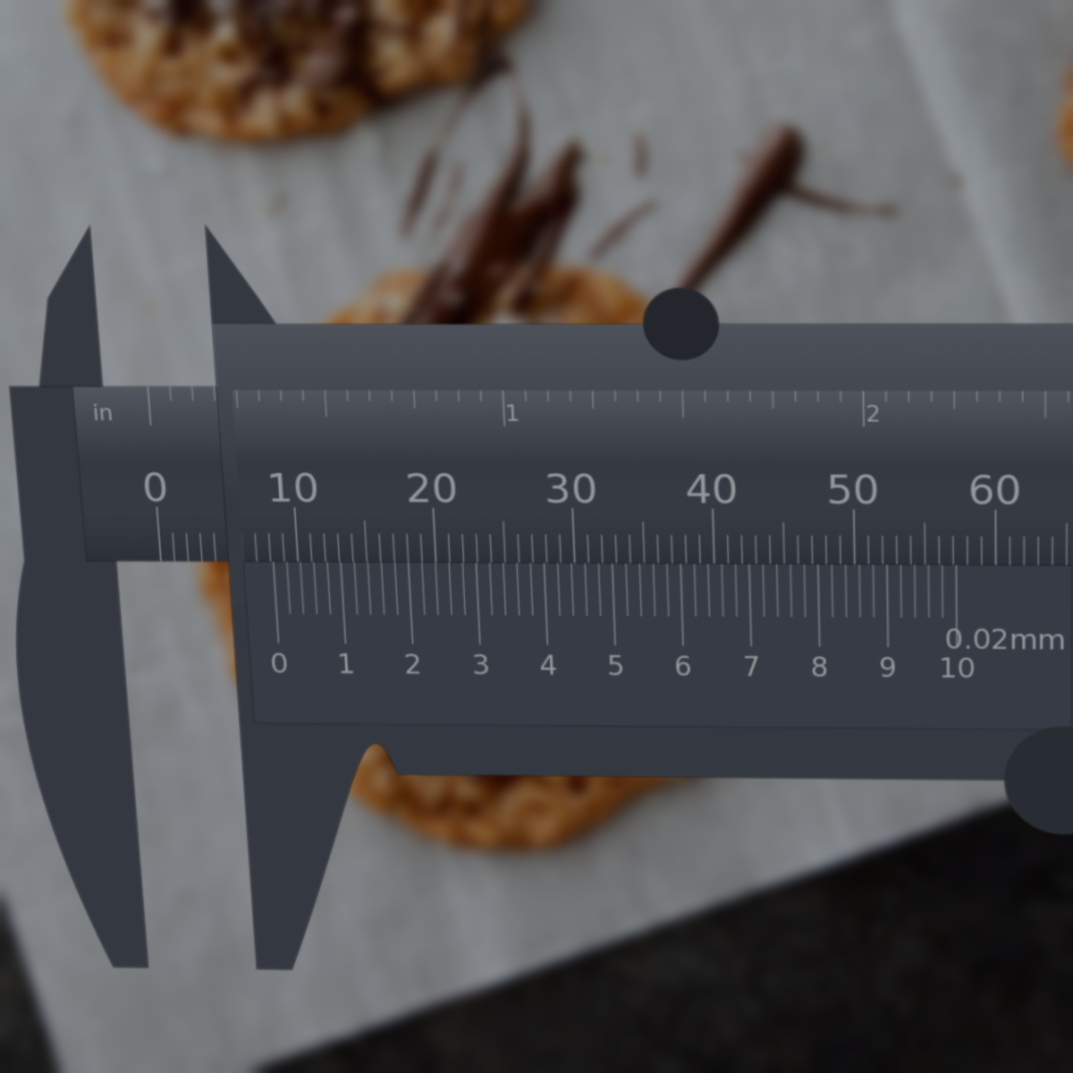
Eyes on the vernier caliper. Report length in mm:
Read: 8.2 mm
